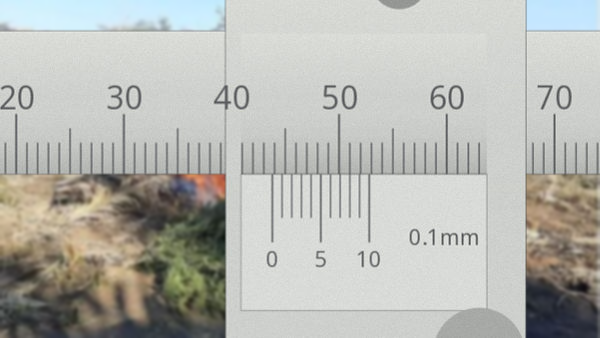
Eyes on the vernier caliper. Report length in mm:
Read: 43.8 mm
